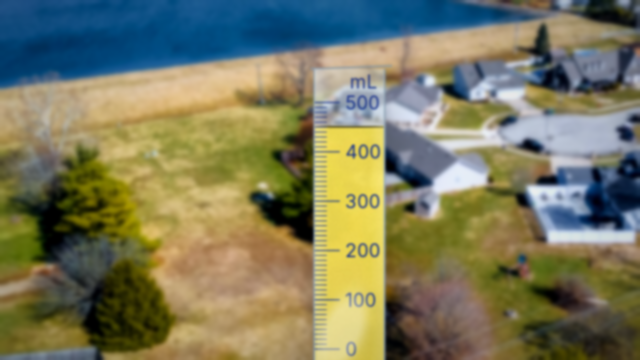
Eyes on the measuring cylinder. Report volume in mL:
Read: 450 mL
